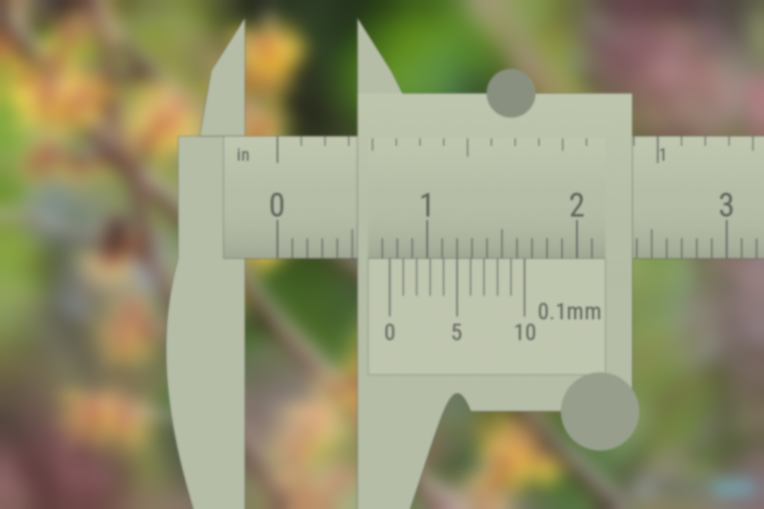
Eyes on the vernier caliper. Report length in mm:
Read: 7.5 mm
